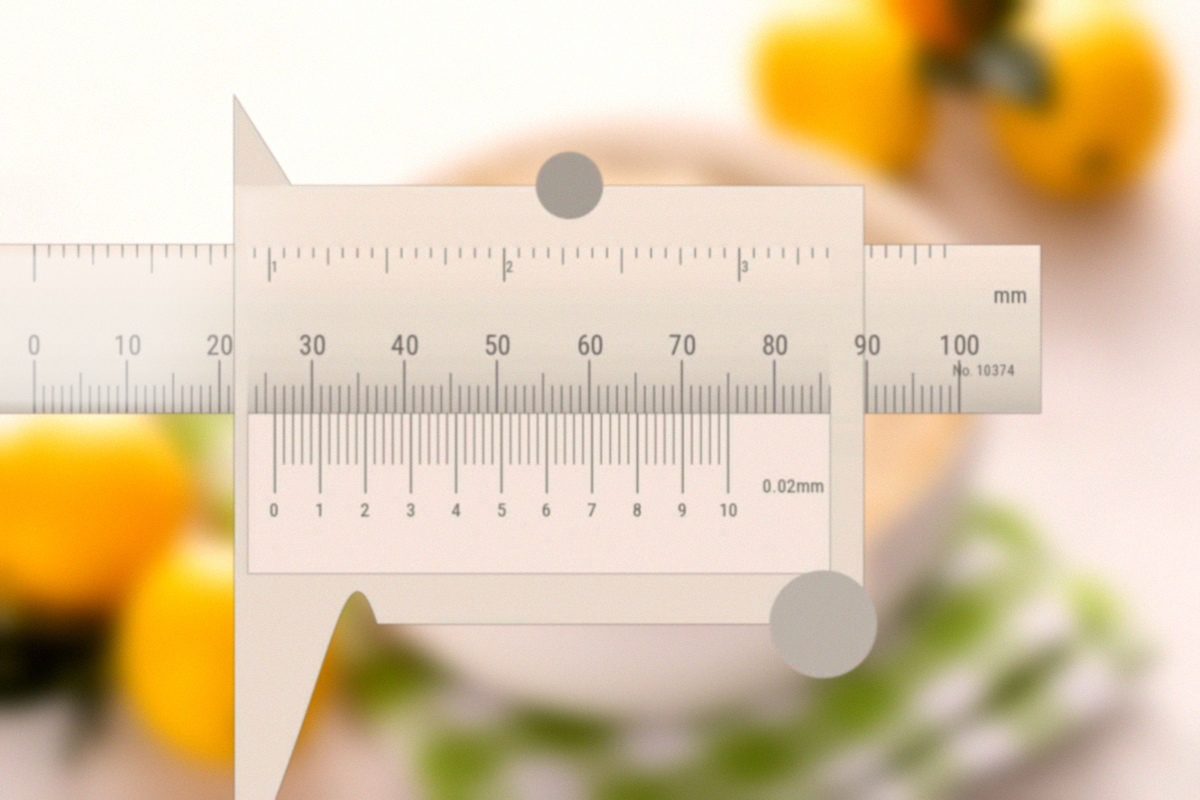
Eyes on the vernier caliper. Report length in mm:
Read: 26.0 mm
